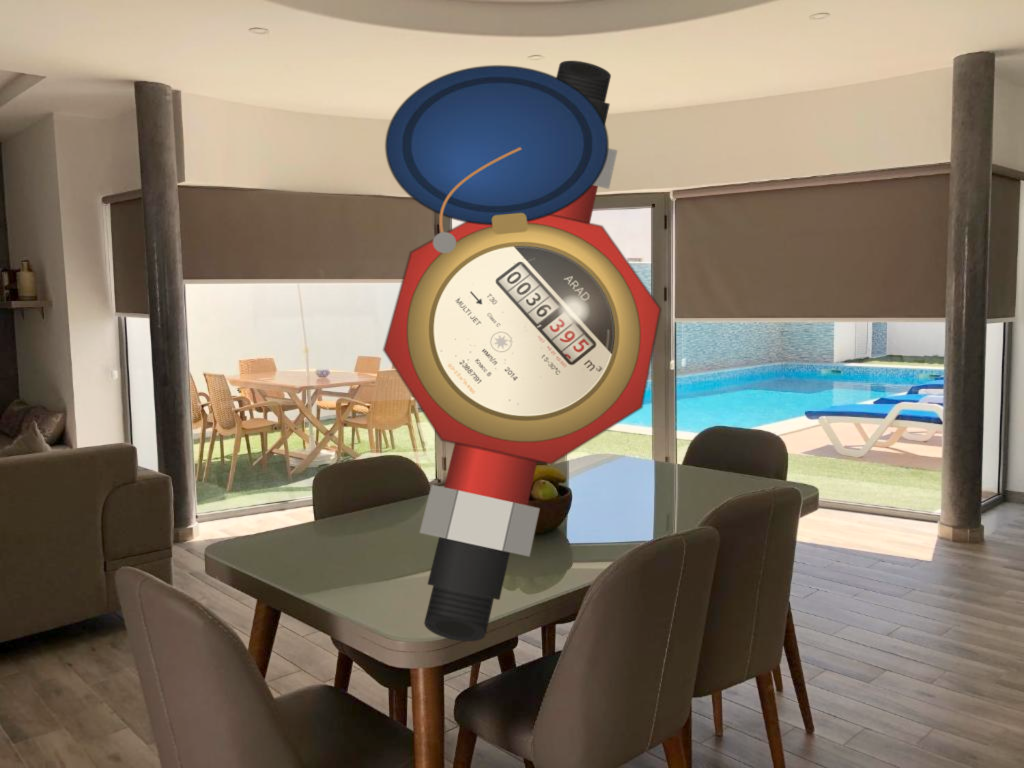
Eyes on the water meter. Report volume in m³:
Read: 36.395 m³
